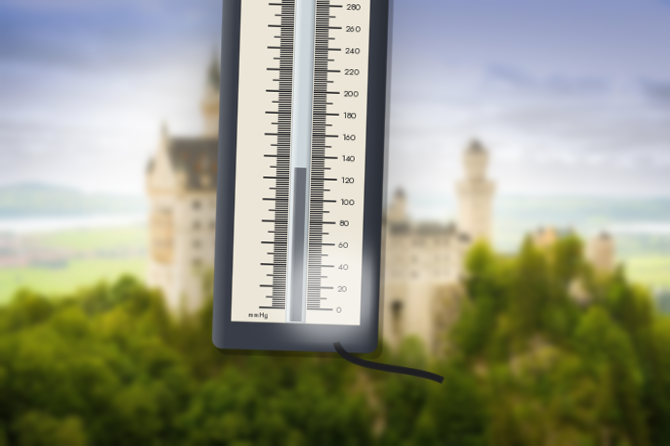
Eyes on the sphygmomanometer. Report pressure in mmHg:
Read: 130 mmHg
